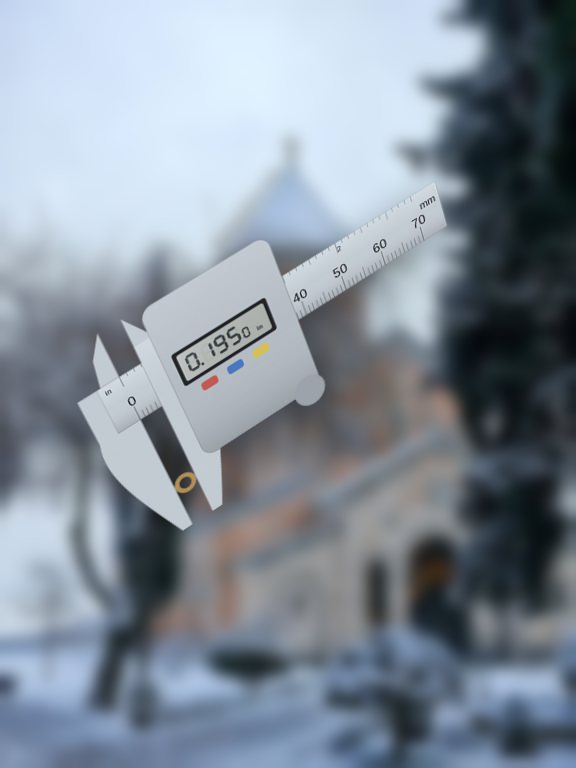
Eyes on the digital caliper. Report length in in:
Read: 0.1950 in
